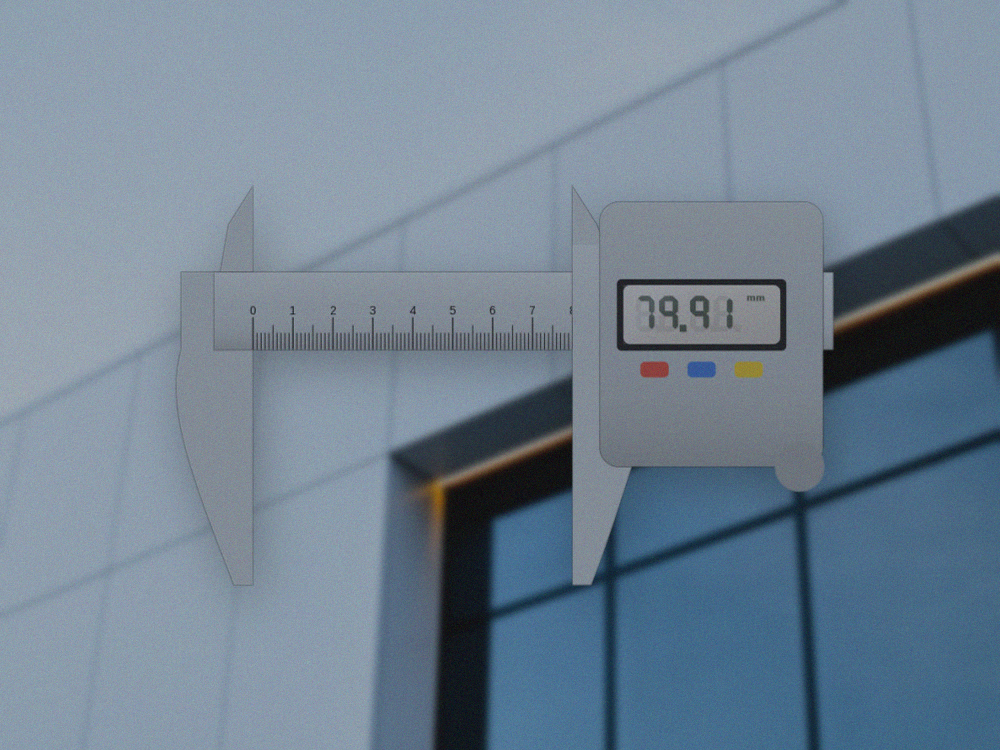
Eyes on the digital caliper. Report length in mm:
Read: 79.91 mm
